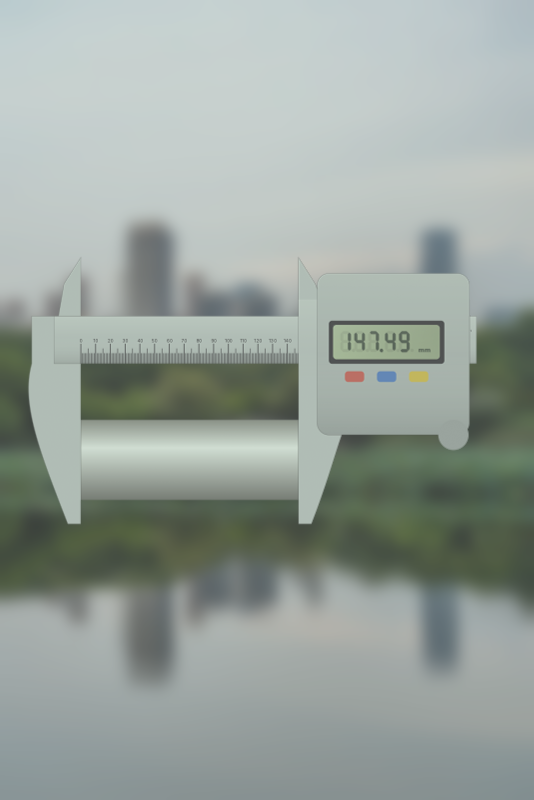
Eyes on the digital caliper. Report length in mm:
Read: 147.49 mm
